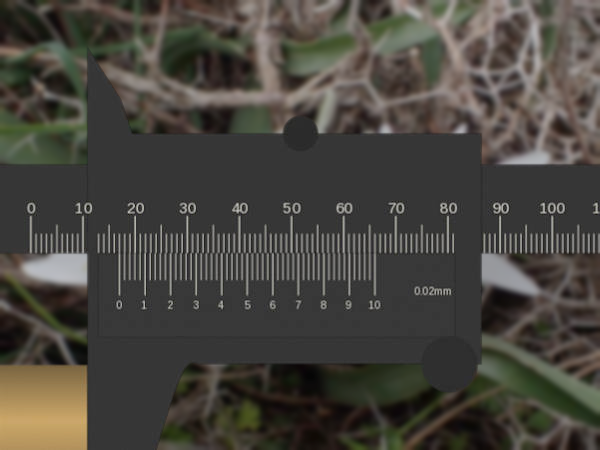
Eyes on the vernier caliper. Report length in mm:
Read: 17.0 mm
